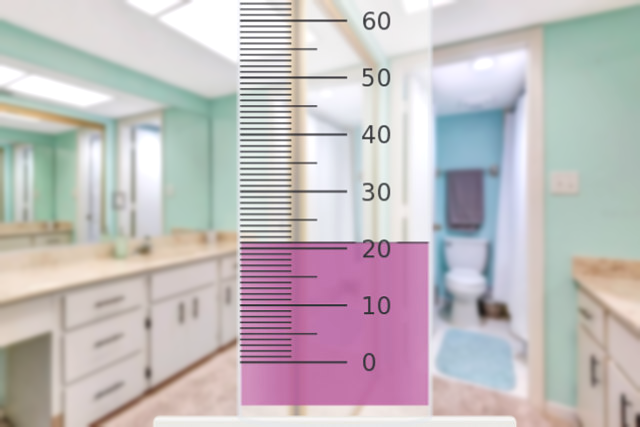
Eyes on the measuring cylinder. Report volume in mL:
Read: 21 mL
